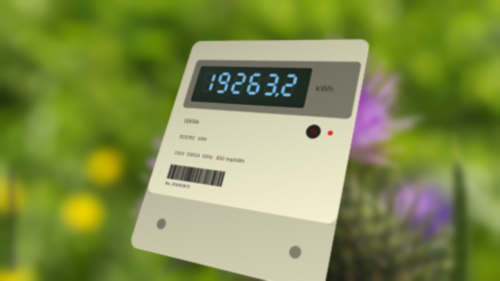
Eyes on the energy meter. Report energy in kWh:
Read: 19263.2 kWh
